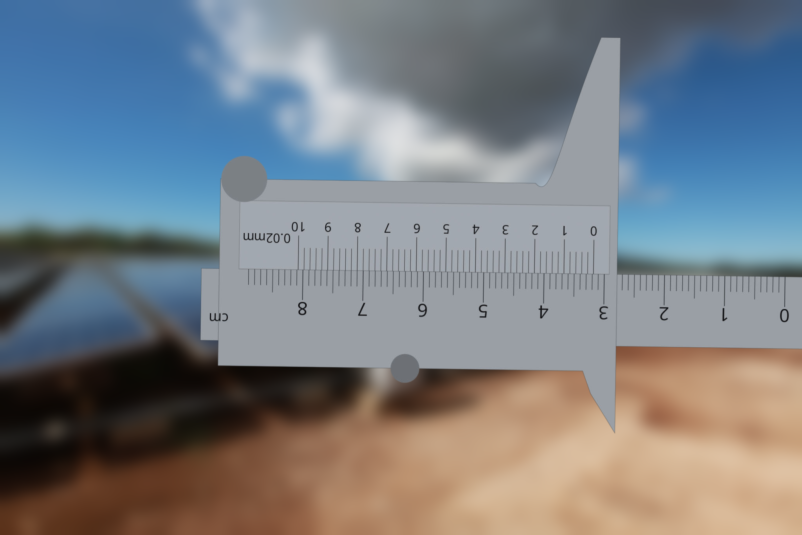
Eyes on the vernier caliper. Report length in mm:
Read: 31.8 mm
